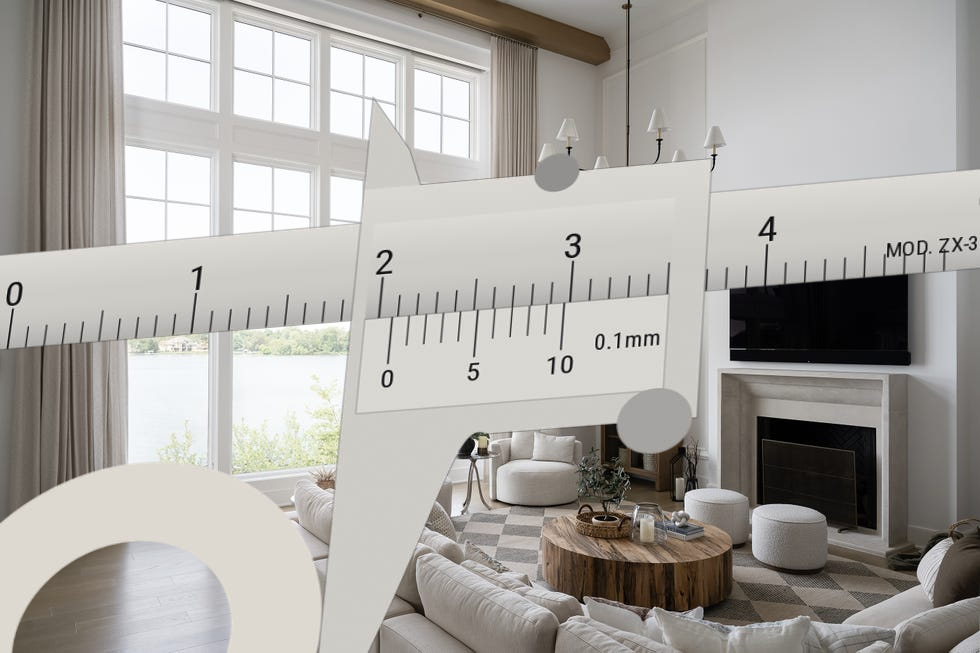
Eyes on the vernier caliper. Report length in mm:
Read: 20.7 mm
